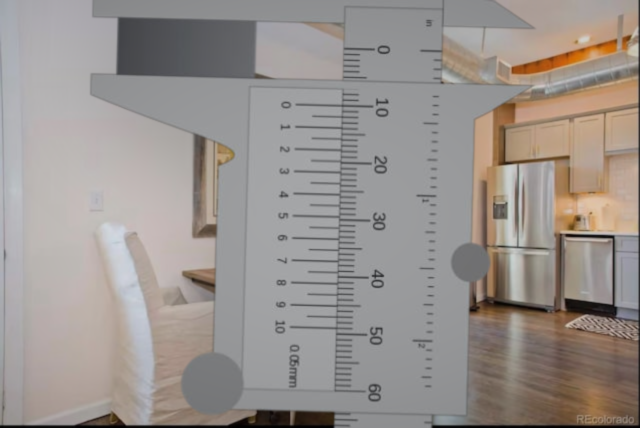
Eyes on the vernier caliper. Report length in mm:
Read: 10.0 mm
